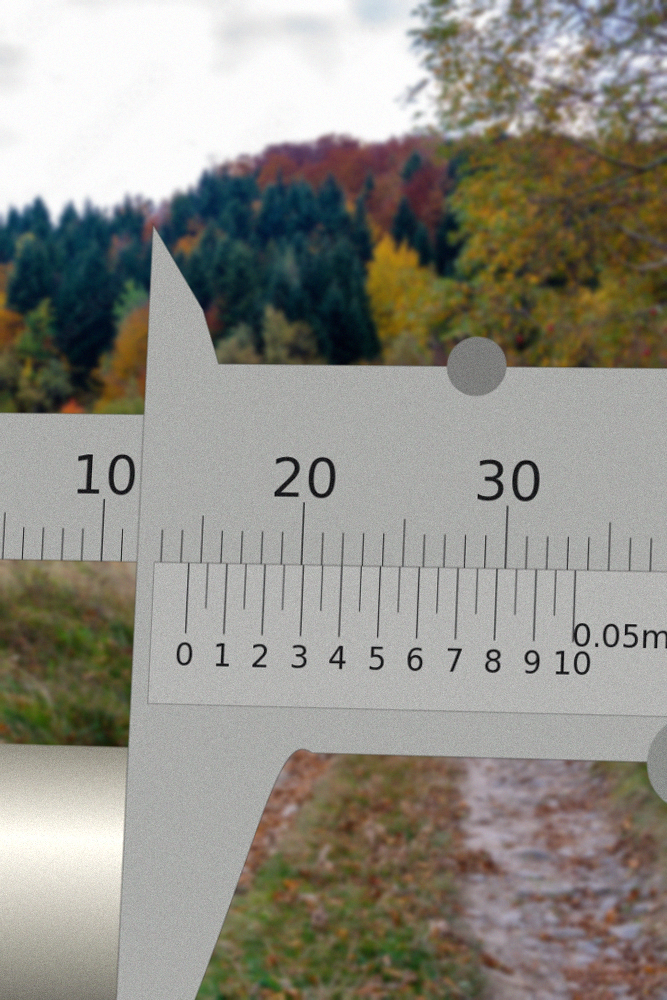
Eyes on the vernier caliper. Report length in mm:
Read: 14.4 mm
